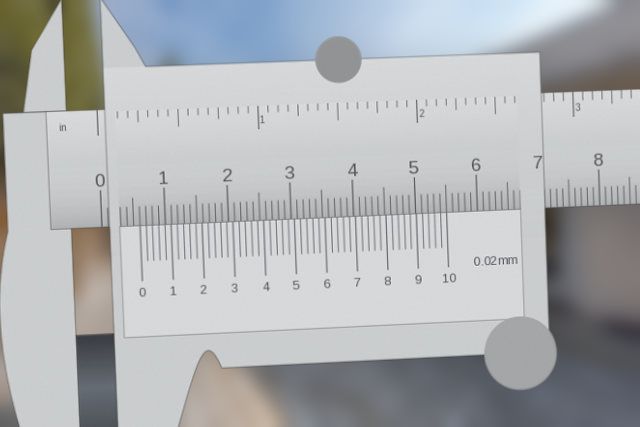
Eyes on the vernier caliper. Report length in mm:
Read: 6.0 mm
